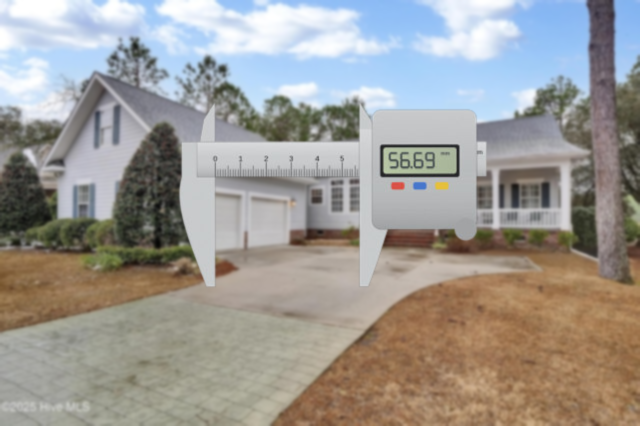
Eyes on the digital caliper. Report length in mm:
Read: 56.69 mm
